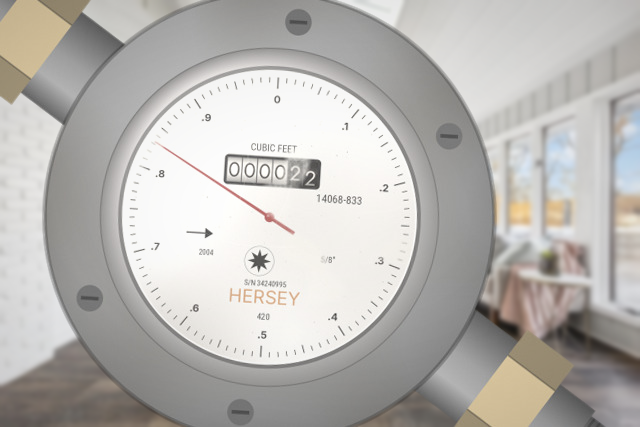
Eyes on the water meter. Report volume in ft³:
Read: 21.83 ft³
